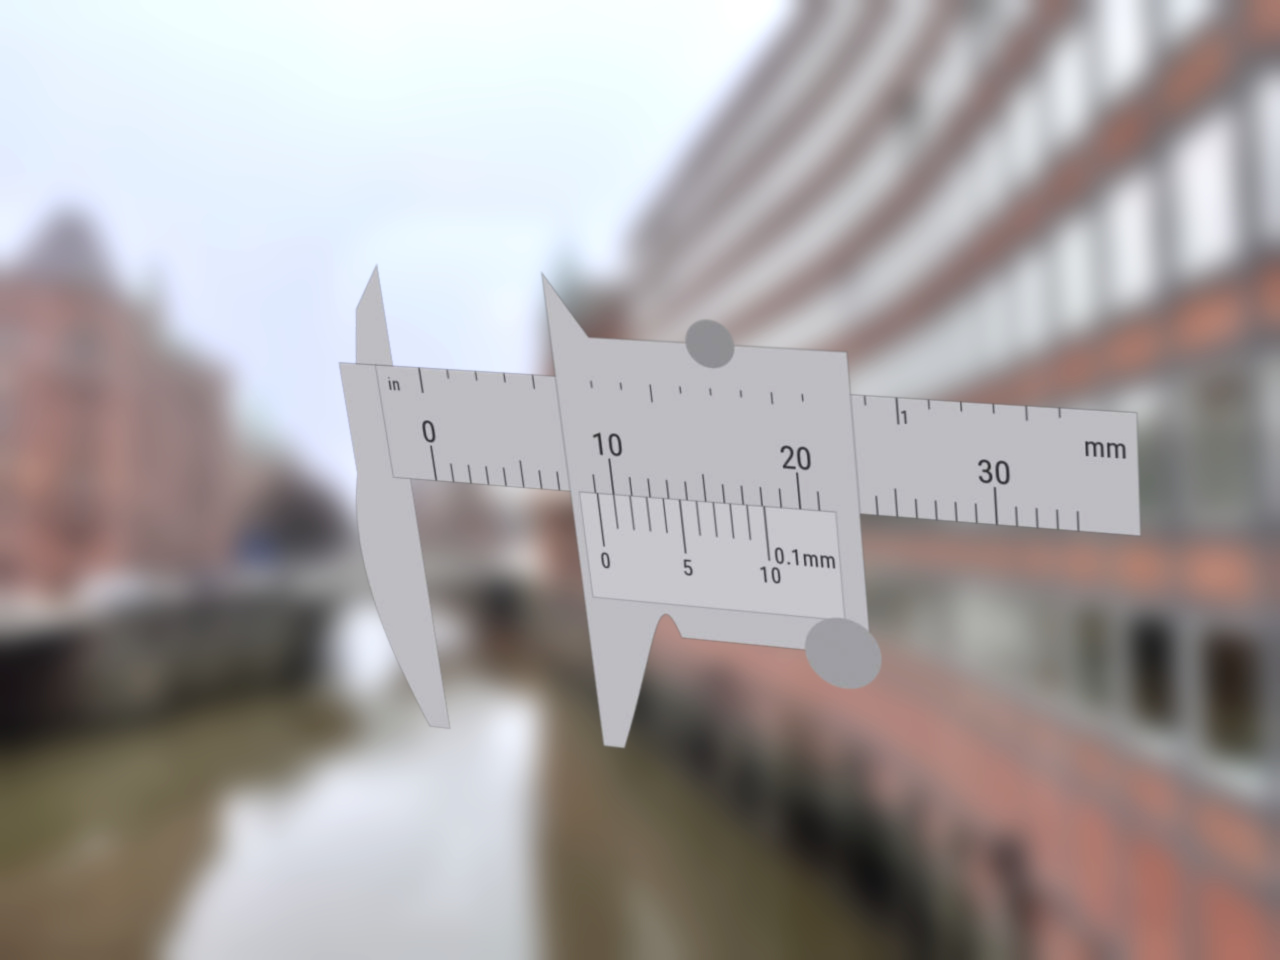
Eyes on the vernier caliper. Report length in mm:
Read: 9.1 mm
